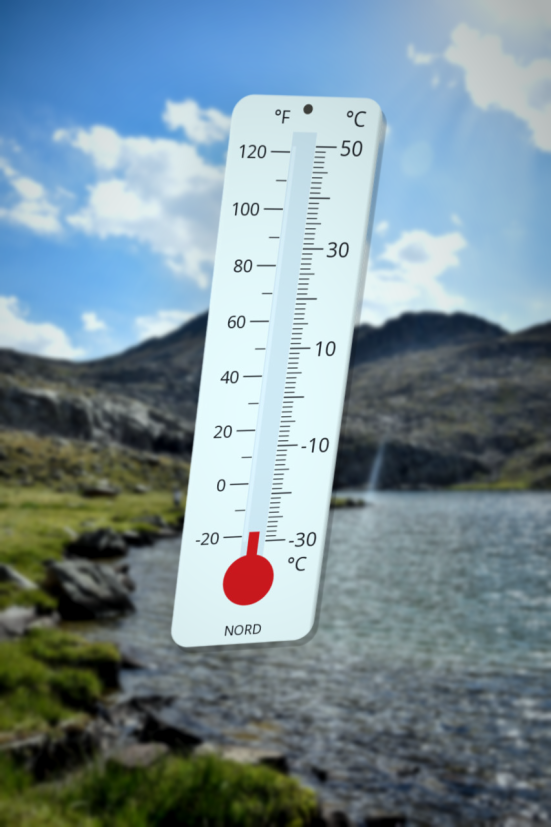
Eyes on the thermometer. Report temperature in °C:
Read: -28 °C
